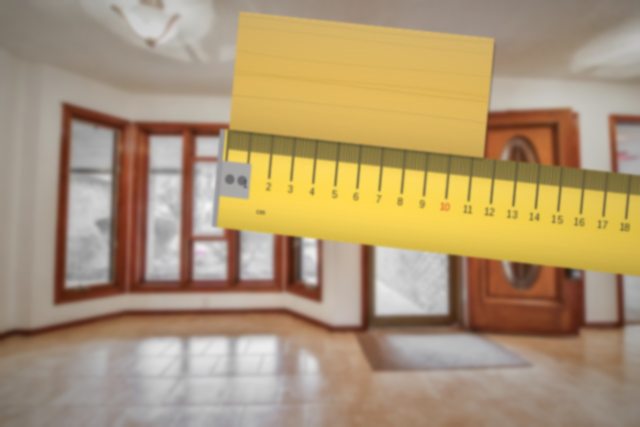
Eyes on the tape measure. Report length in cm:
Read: 11.5 cm
